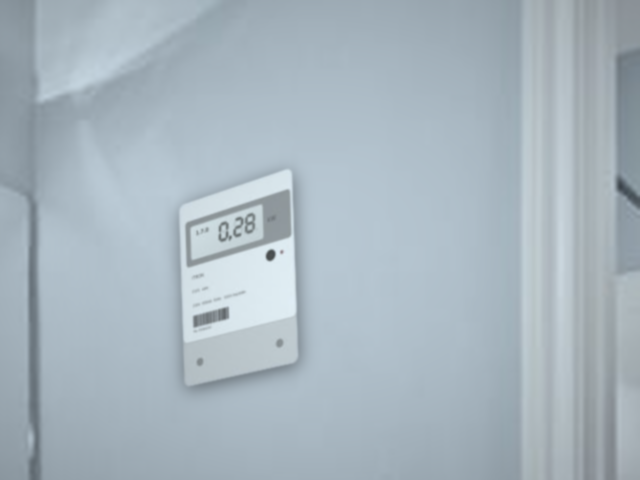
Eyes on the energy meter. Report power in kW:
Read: 0.28 kW
